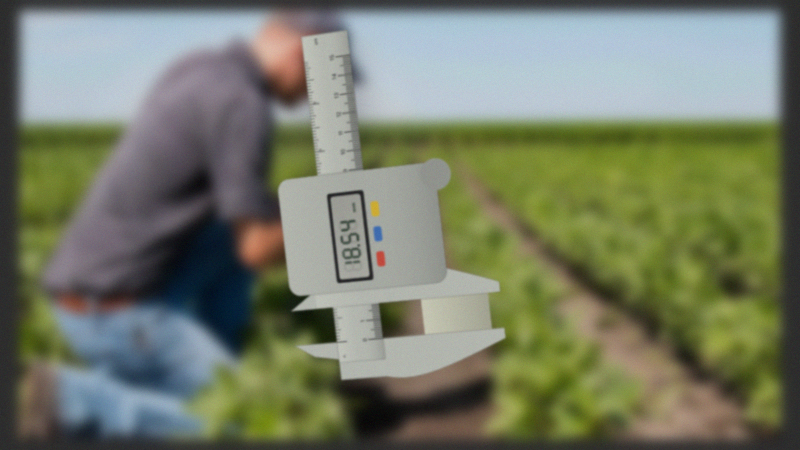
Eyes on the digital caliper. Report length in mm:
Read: 18.54 mm
